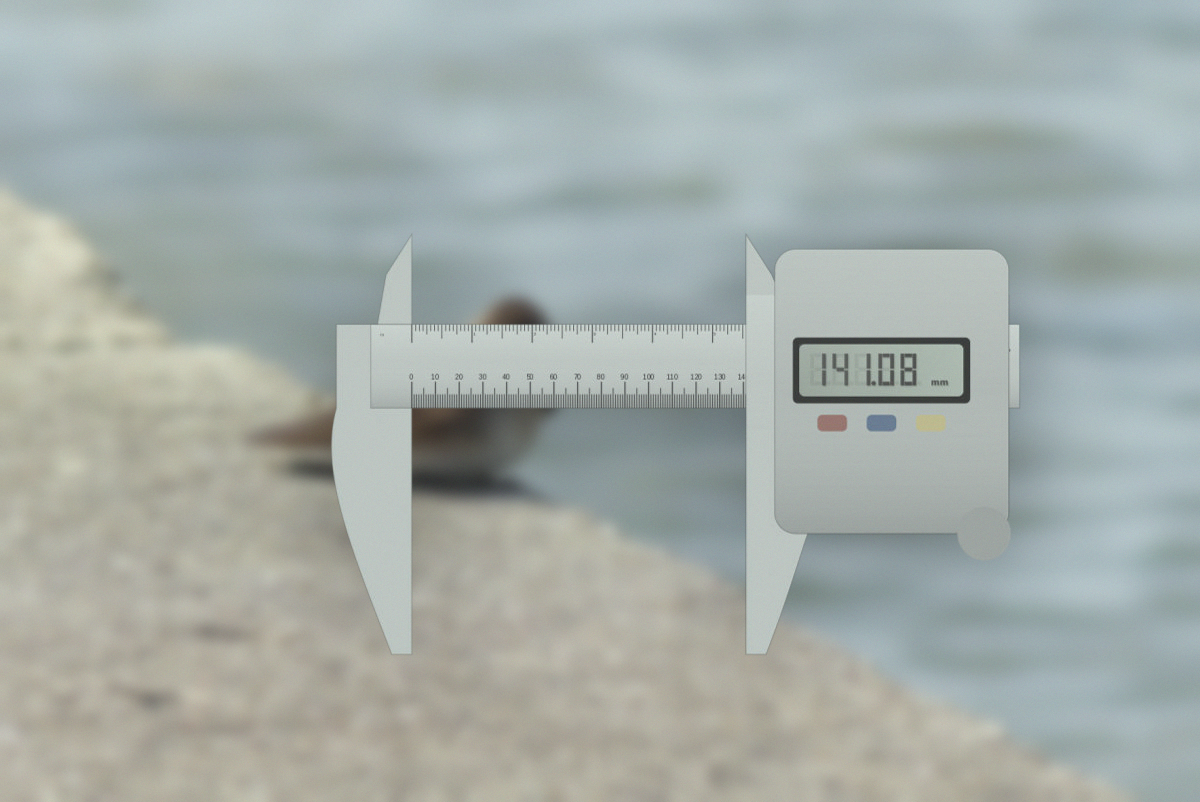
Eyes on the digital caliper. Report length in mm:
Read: 141.08 mm
